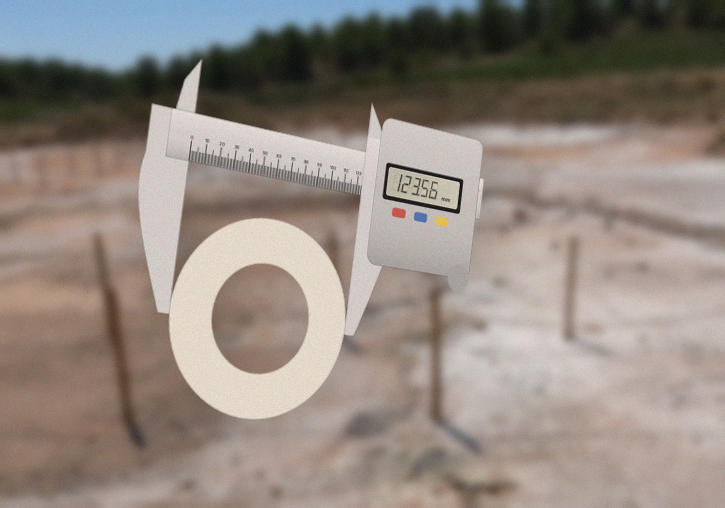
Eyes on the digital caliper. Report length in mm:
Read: 123.56 mm
